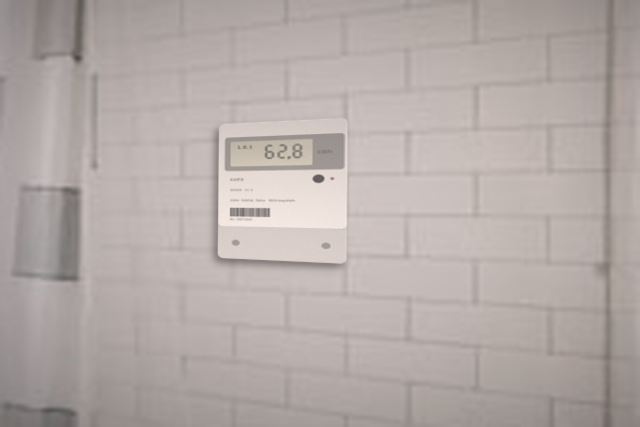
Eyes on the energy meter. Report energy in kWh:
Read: 62.8 kWh
